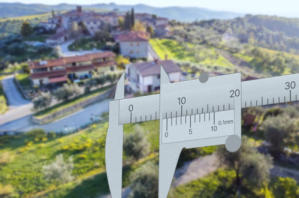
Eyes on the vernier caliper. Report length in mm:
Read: 7.2 mm
